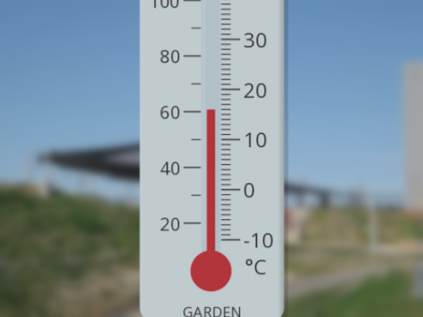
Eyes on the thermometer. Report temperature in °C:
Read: 16 °C
